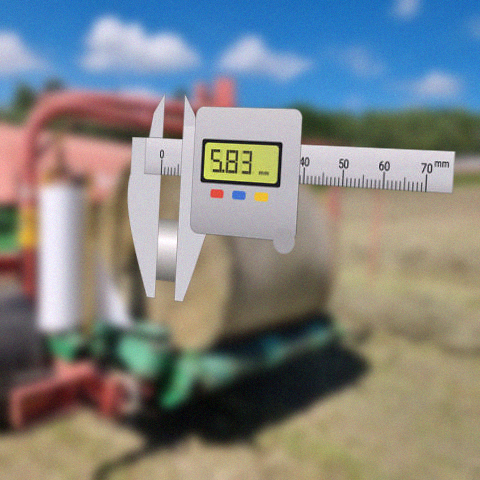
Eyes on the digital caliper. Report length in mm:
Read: 5.83 mm
